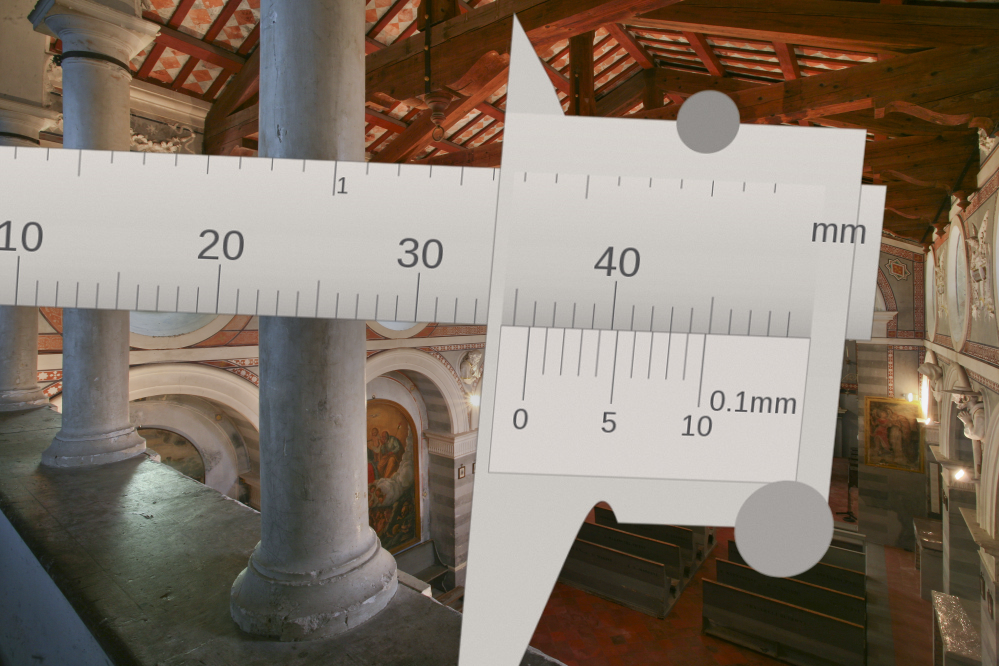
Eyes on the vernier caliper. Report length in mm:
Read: 35.8 mm
